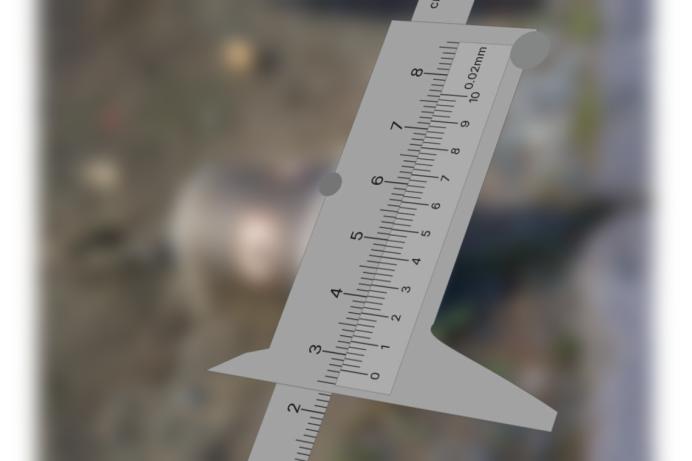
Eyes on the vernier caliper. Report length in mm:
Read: 27.4 mm
